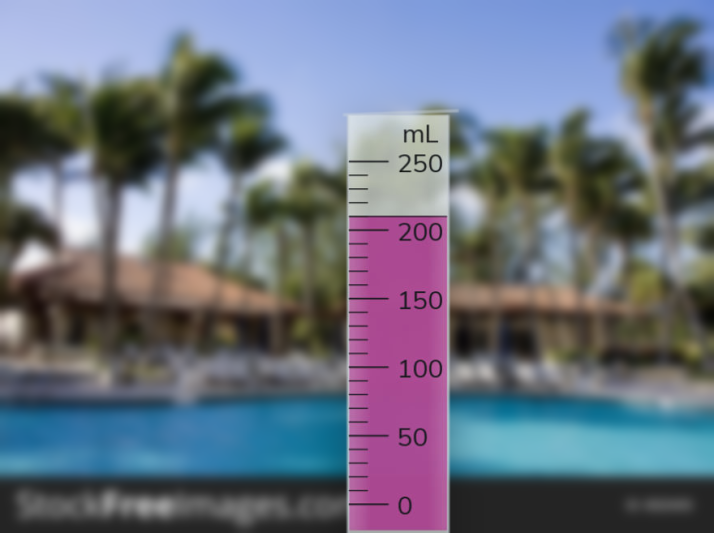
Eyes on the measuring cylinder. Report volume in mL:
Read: 210 mL
